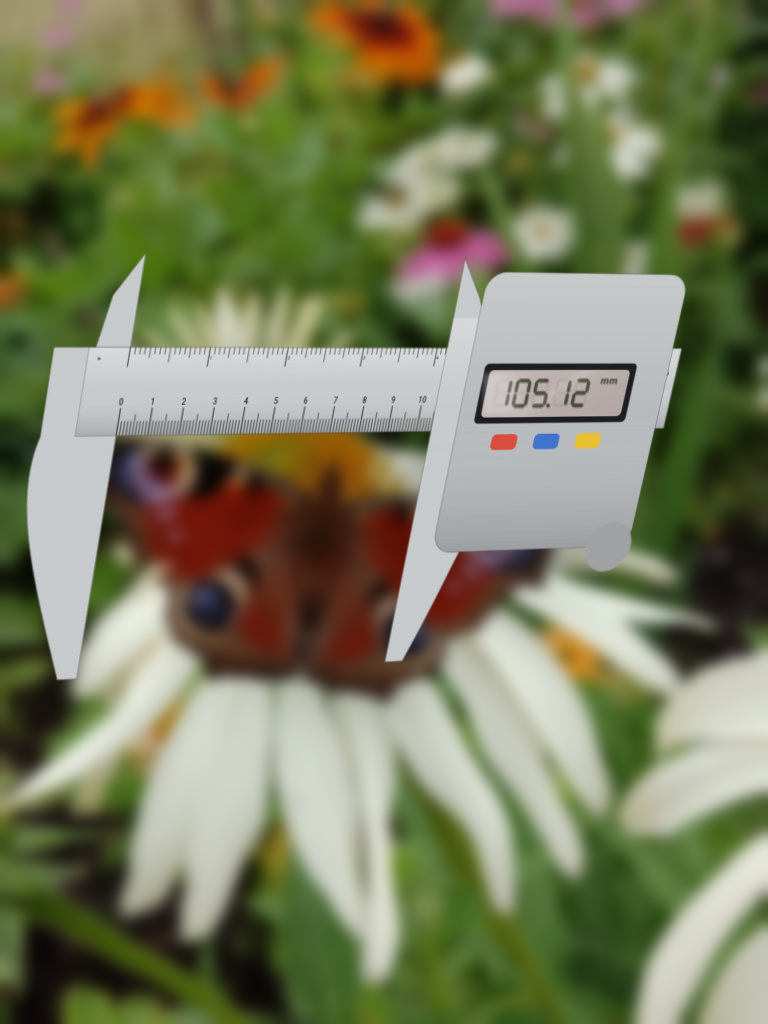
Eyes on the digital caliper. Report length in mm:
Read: 105.12 mm
